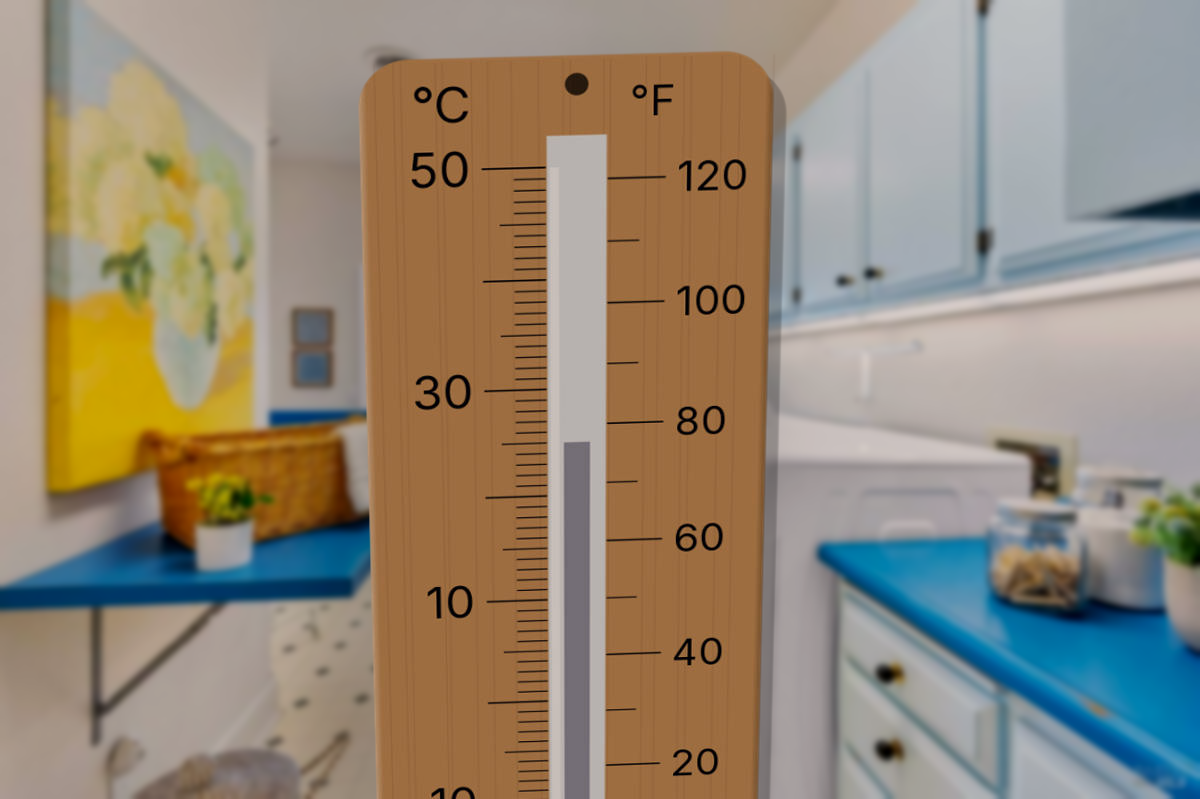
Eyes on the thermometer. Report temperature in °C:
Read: 25 °C
